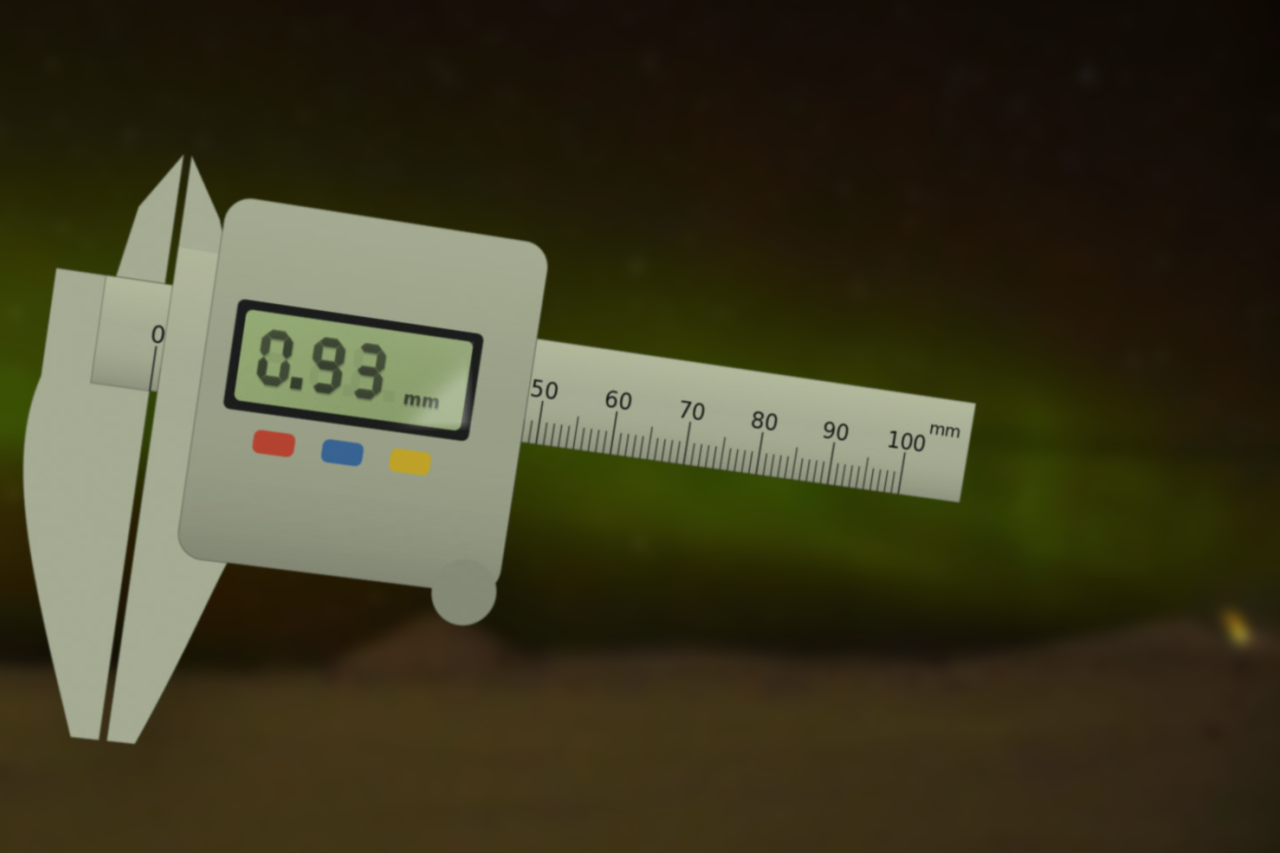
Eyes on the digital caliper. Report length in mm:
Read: 0.93 mm
